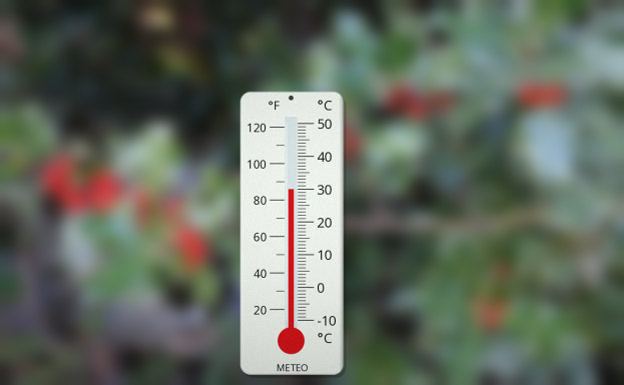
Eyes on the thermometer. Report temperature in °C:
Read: 30 °C
